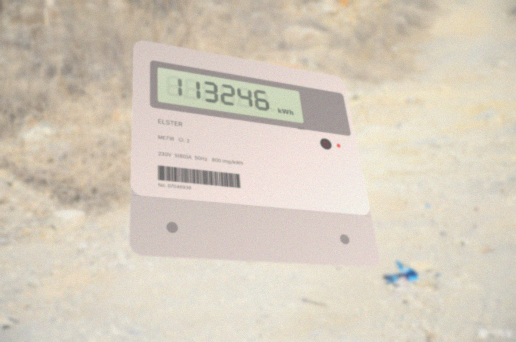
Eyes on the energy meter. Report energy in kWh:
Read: 113246 kWh
